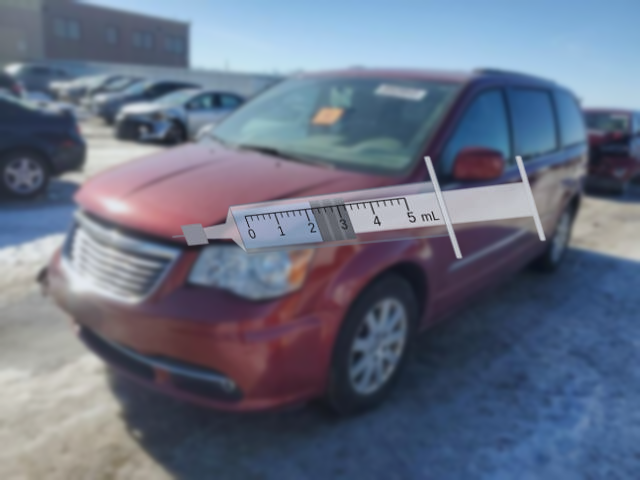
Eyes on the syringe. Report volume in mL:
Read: 2.2 mL
